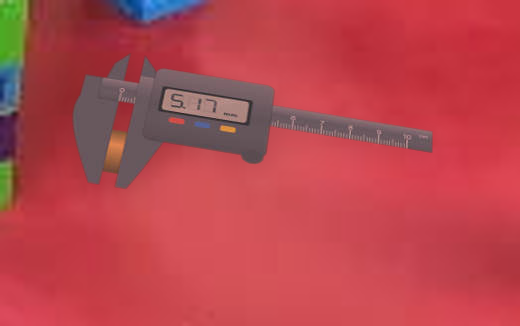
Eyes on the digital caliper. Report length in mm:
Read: 5.17 mm
